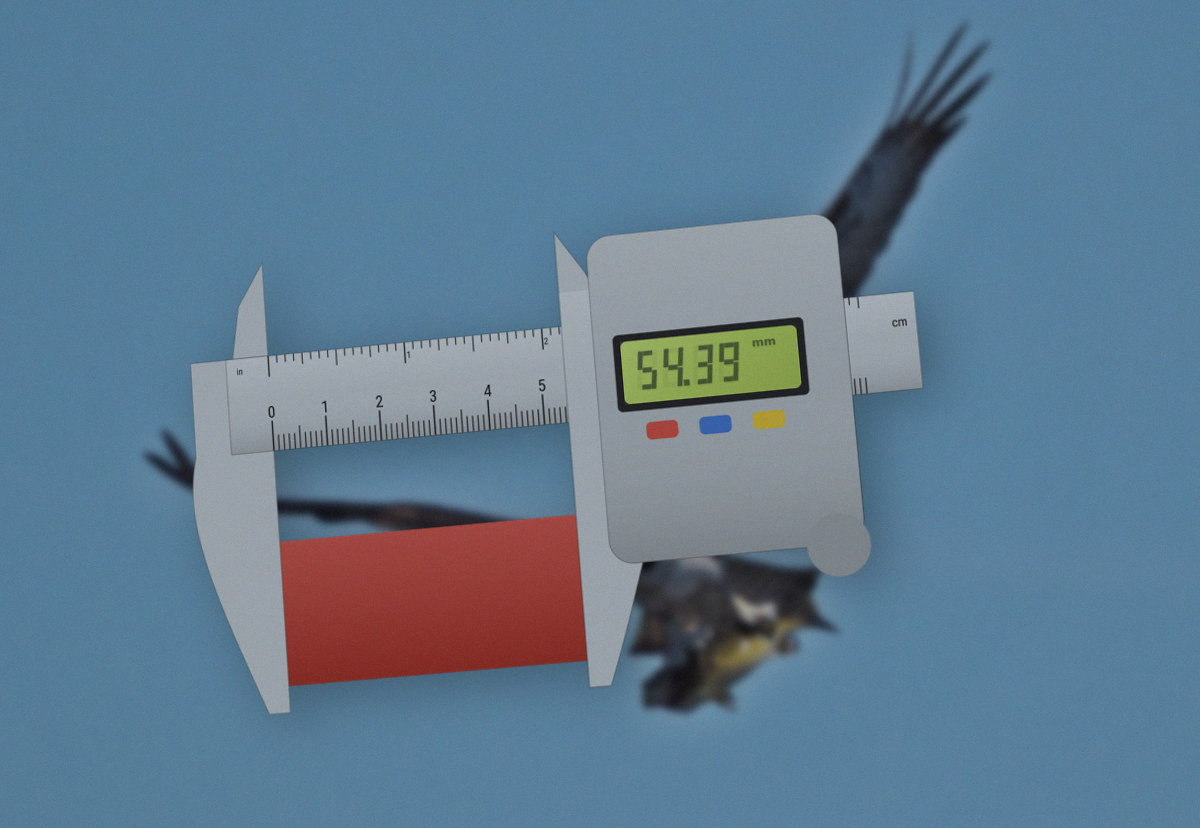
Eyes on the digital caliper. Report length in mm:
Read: 54.39 mm
